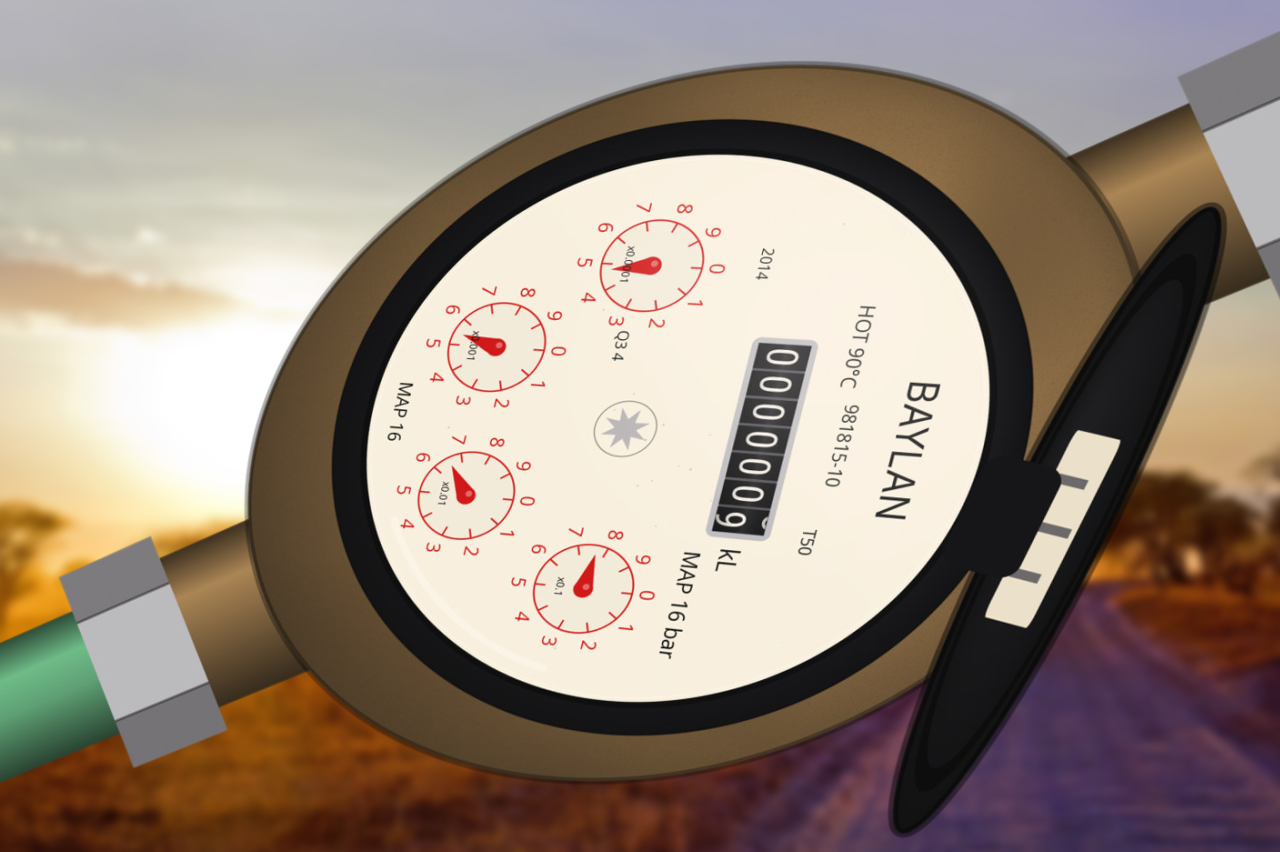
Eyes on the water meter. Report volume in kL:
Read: 8.7654 kL
